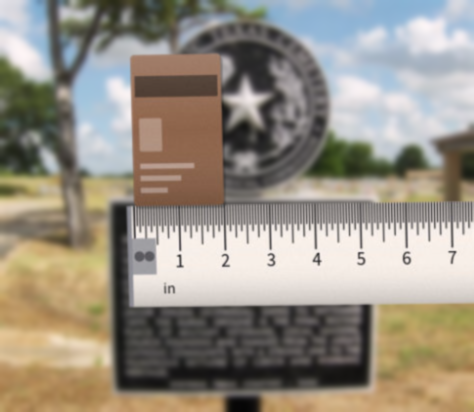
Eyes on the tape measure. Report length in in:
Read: 2 in
